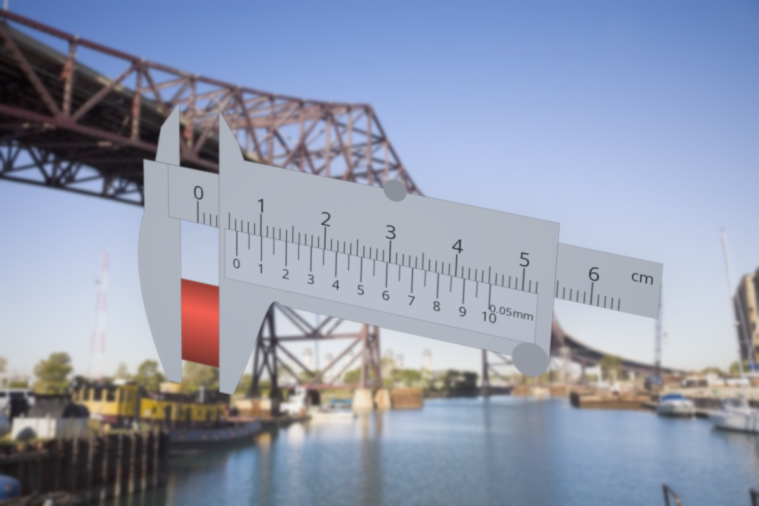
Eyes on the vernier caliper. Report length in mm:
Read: 6.2 mm
